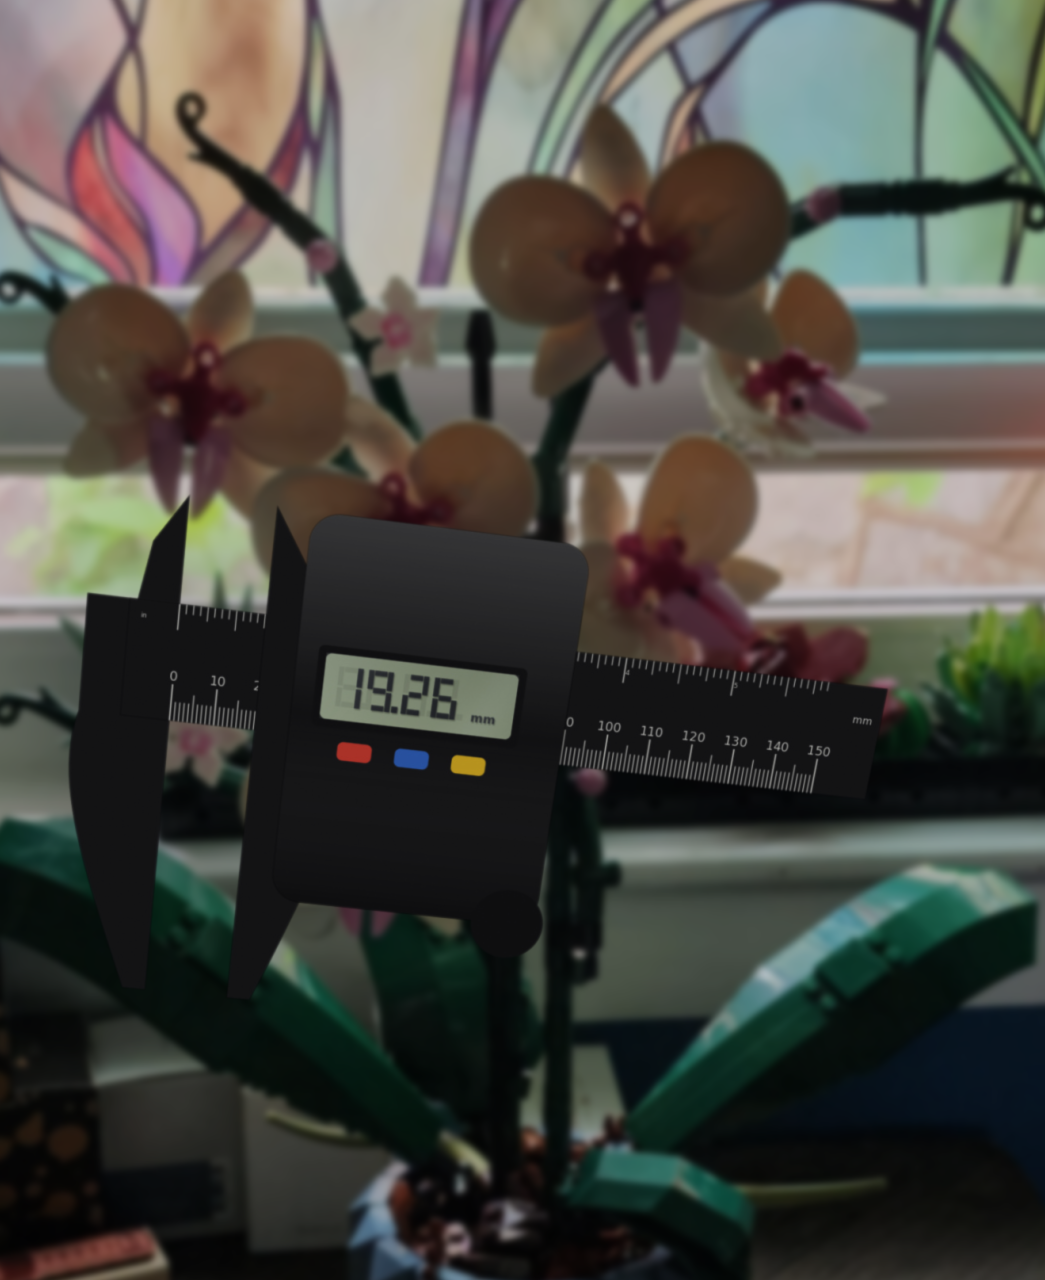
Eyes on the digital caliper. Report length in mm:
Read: 19.26 mm
